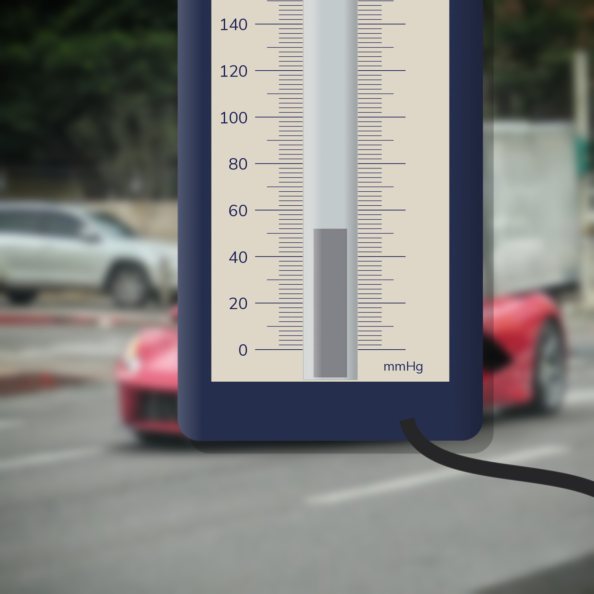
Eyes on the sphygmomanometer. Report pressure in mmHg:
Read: 52 mmHg
